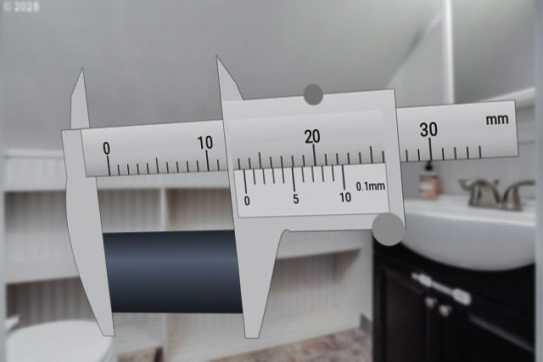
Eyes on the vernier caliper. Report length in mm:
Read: 13.4 mm
